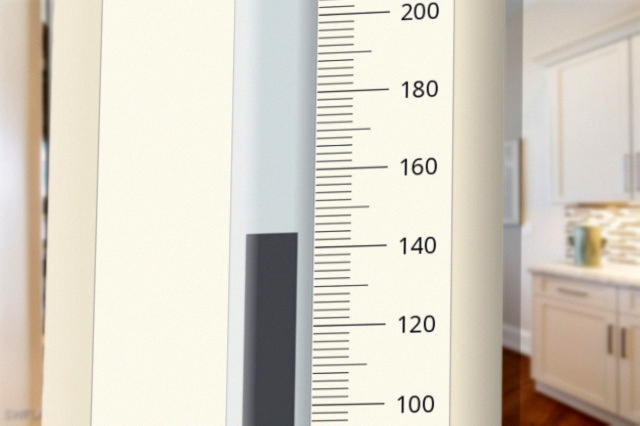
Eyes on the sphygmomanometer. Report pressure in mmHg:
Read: 144 mmHg
